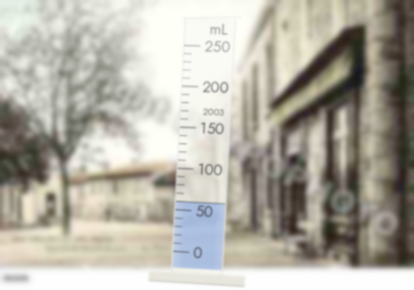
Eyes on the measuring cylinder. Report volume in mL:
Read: 60 mL
